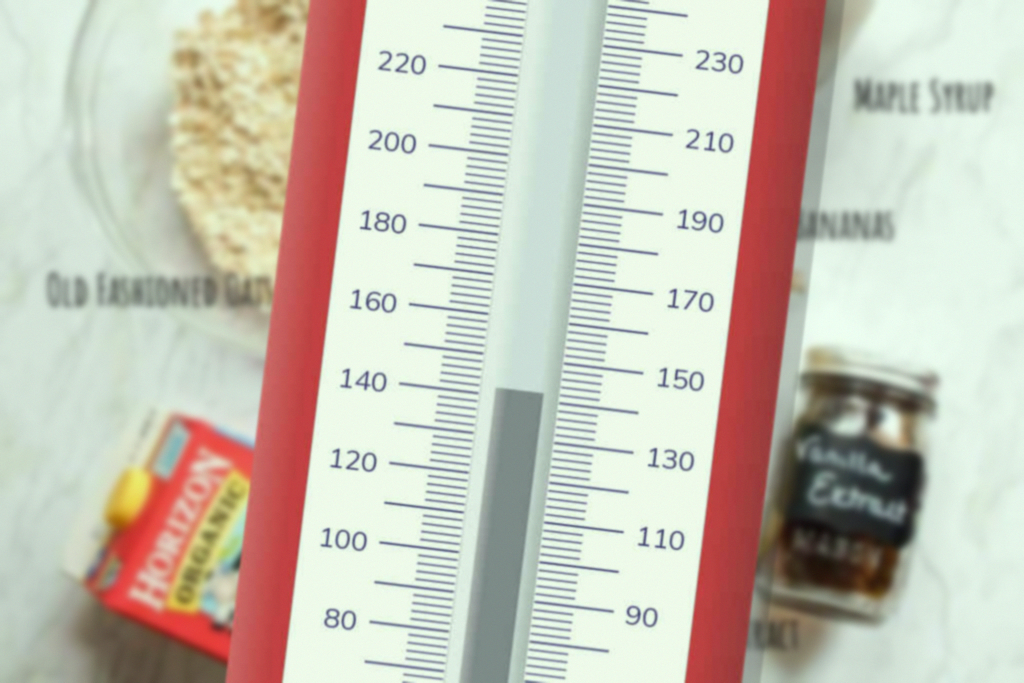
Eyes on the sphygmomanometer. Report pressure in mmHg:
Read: 142 mmHg
